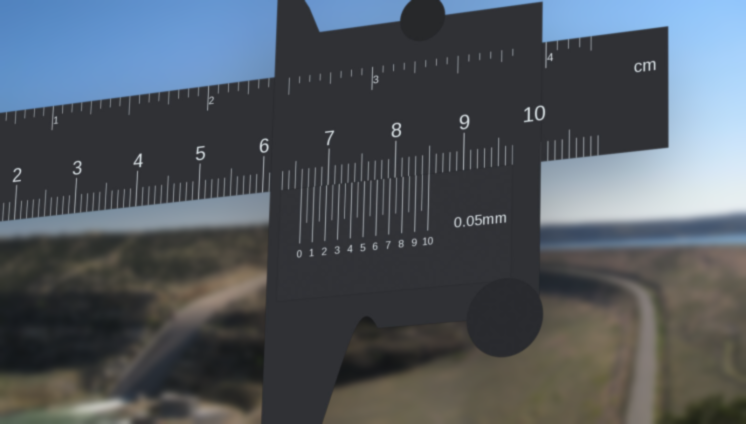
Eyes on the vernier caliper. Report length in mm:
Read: 66.0 mm
